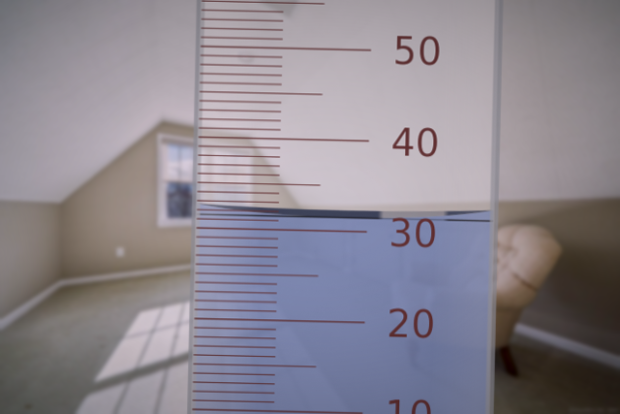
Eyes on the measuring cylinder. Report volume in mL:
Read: 31.5 mL
